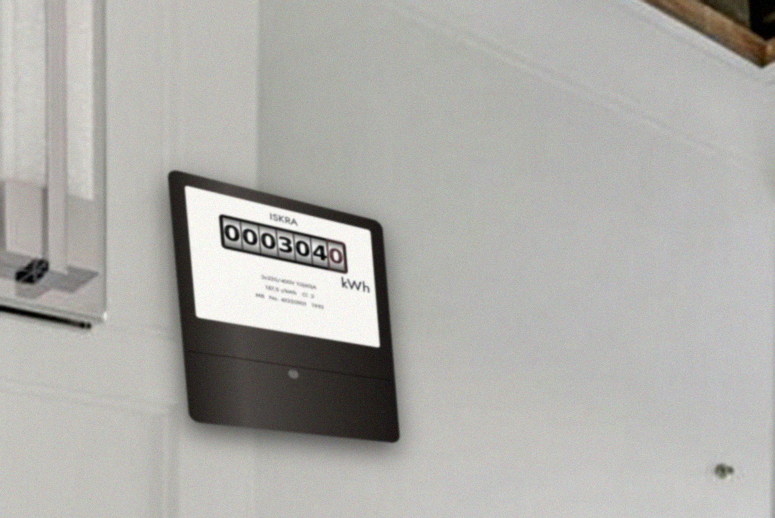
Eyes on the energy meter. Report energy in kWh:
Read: 304.0 kWh
